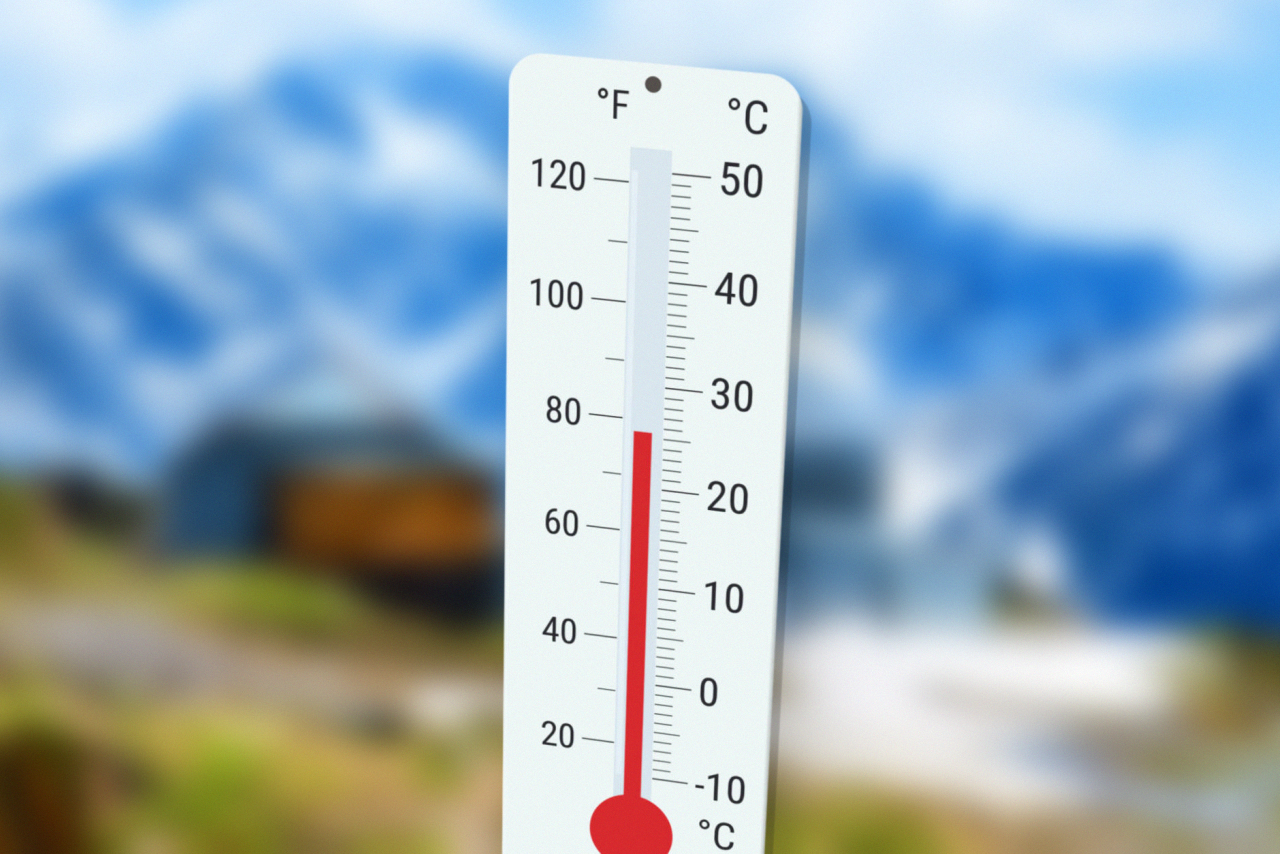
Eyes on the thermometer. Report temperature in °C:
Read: 25.5 °C
